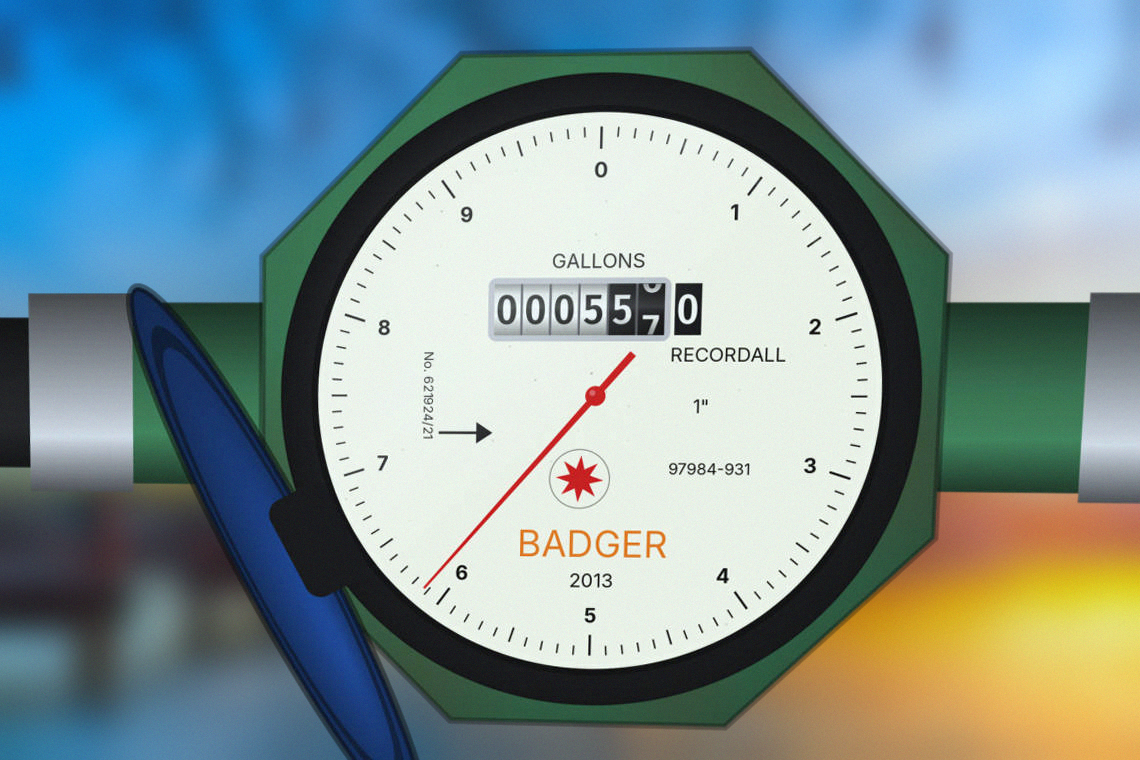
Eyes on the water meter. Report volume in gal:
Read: 5566.1 gal
